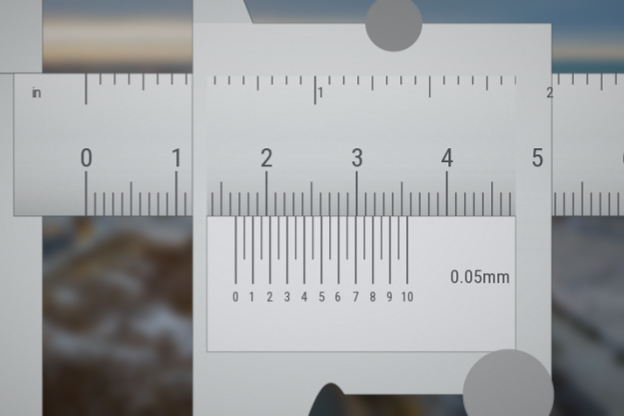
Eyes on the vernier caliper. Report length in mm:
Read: 16.6 mm
